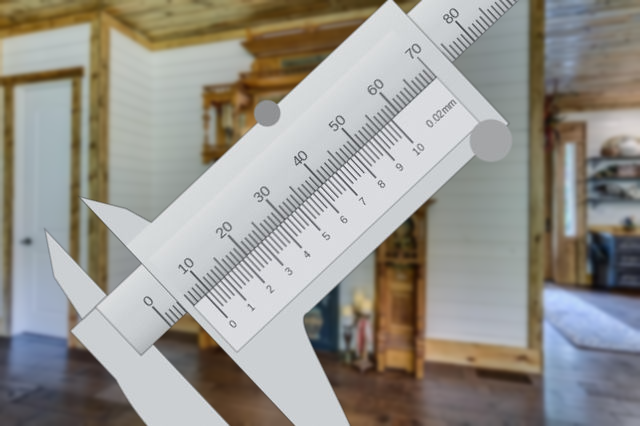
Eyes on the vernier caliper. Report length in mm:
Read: 9.0 mm
